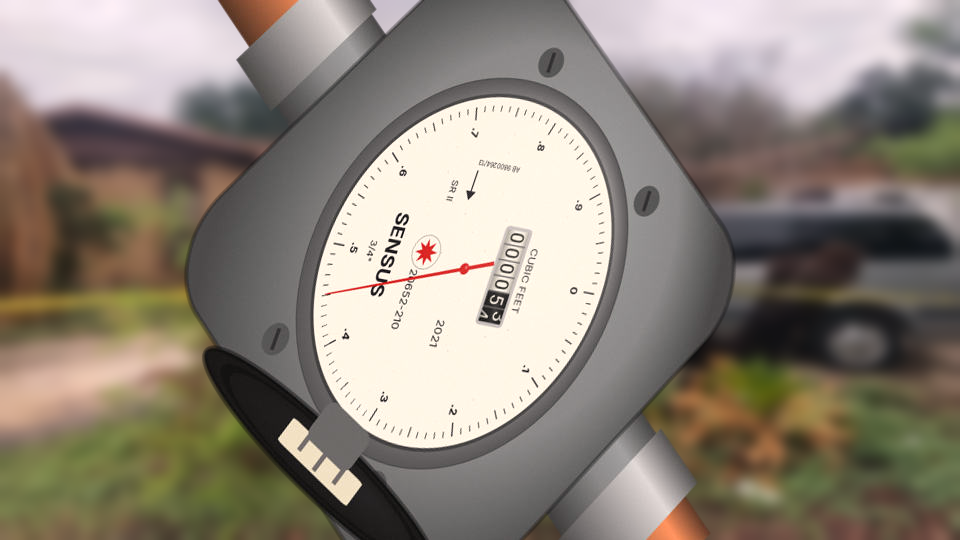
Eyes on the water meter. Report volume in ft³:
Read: 53.45 ft³
